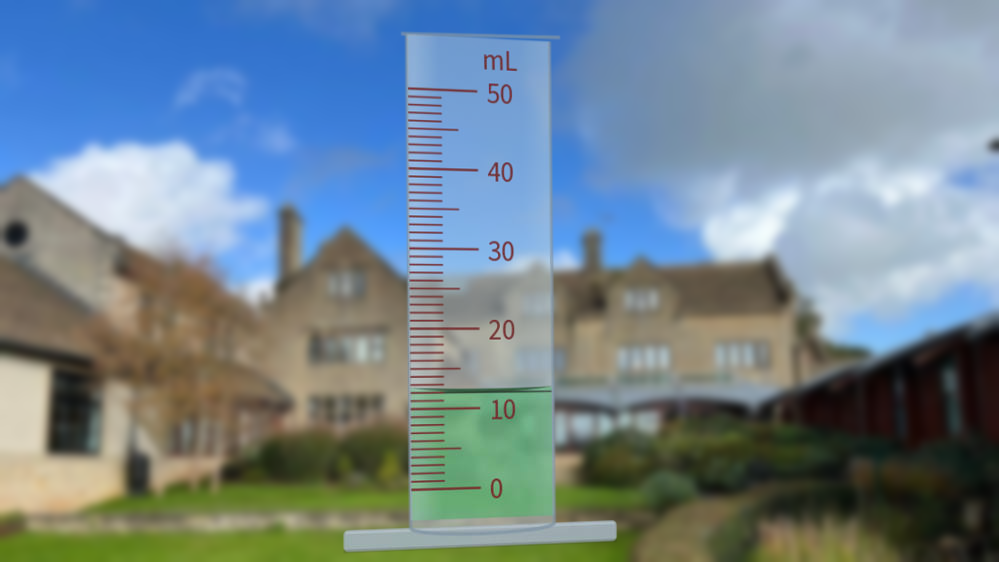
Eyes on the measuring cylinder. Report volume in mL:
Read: 12 mL
